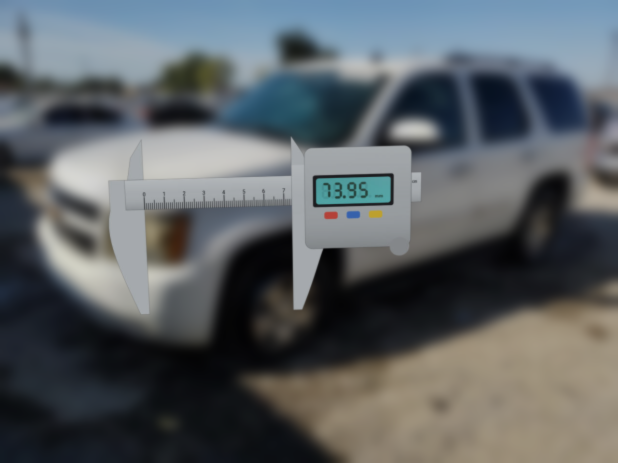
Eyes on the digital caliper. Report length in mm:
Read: 73.95 mm
